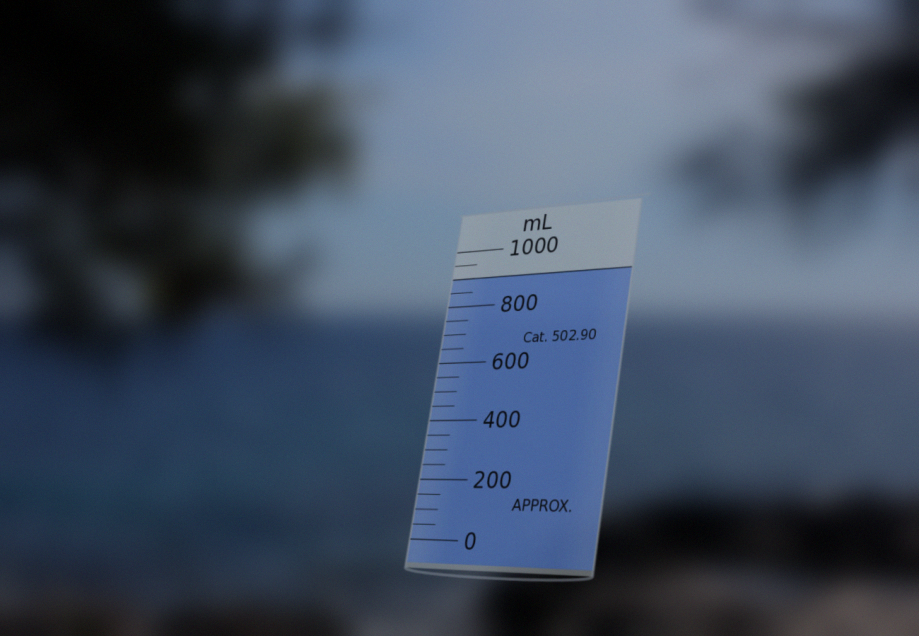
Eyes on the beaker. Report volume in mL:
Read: 900 mL
